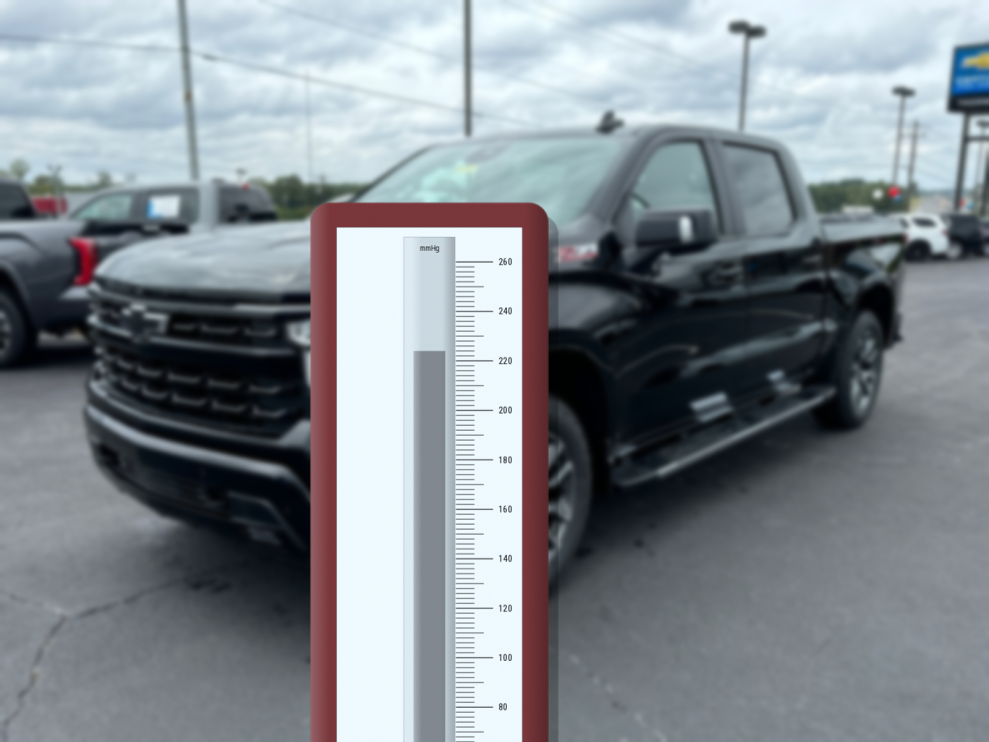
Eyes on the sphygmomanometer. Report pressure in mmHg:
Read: 224 mmHg
